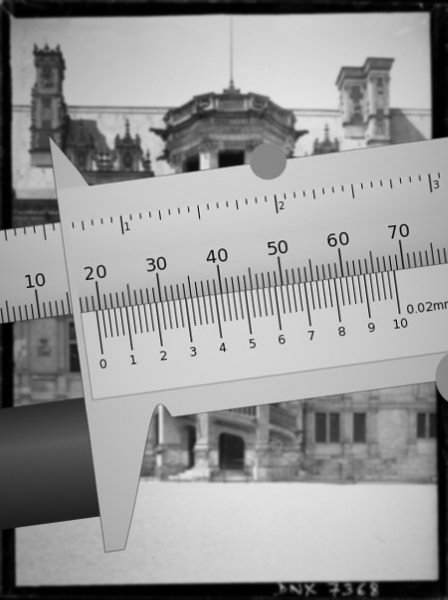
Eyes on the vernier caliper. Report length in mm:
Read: 19.4 mm
